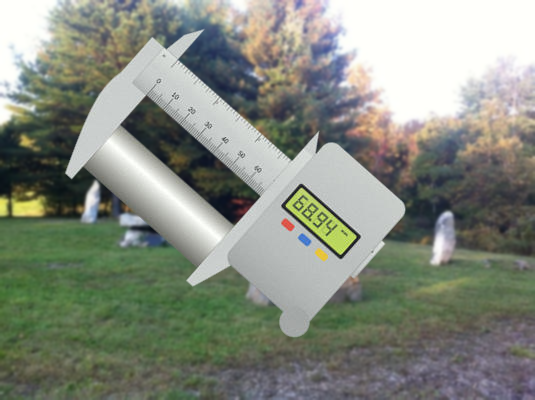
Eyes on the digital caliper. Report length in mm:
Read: 68.94 mm
